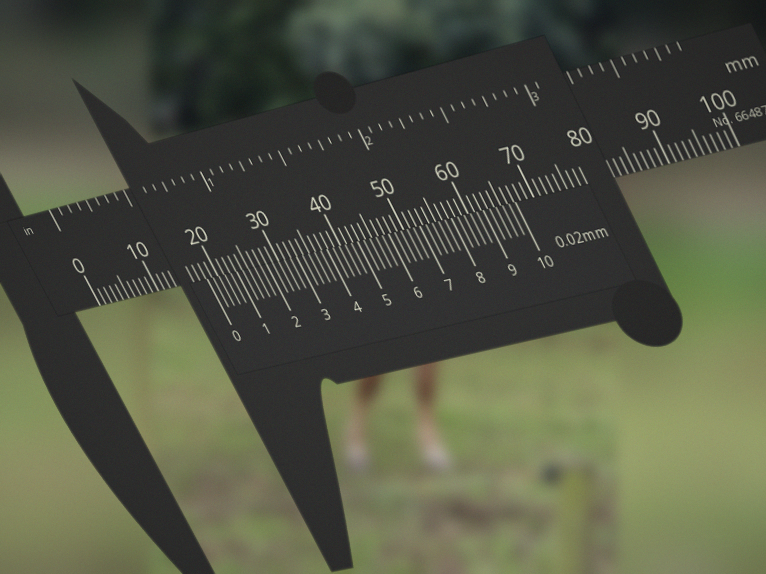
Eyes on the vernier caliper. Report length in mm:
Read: 18.2 mm
